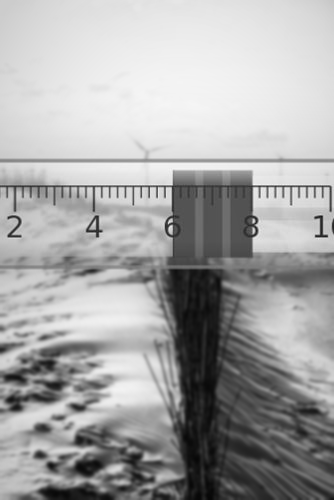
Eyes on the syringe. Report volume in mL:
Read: 6 mL
